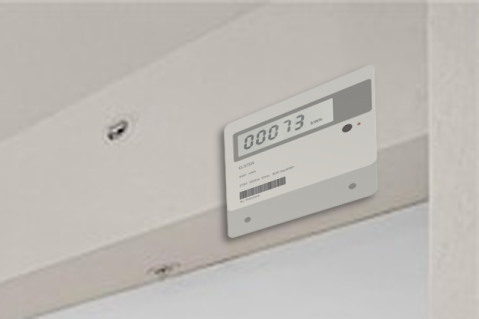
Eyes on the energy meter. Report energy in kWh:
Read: 73 kWh
